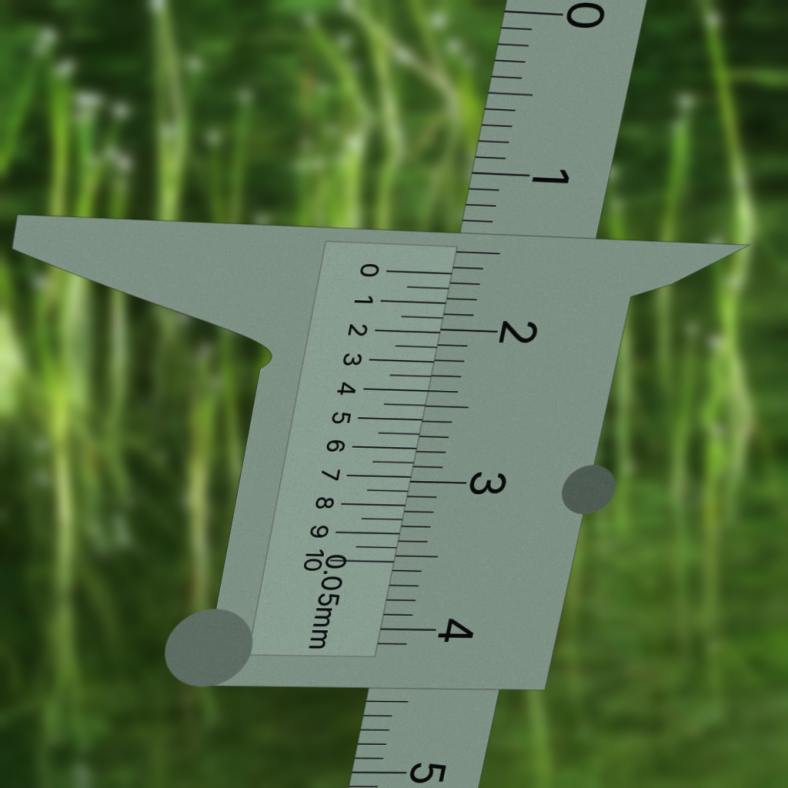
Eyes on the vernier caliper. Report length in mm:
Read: 16.4 mm
